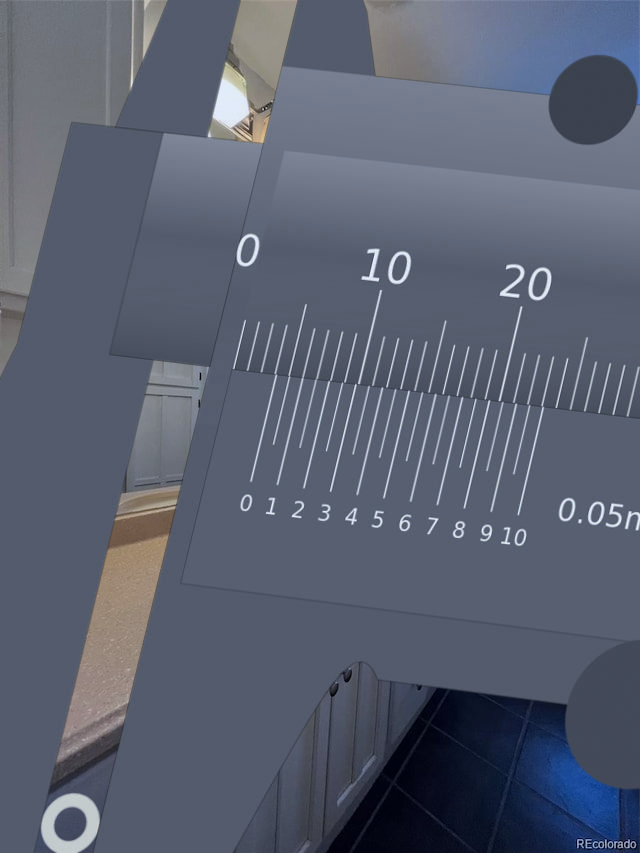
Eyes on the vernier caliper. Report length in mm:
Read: 4.1 mm
